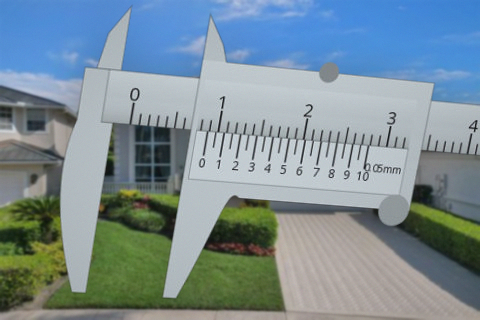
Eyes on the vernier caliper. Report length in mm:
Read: 8.8 mm
